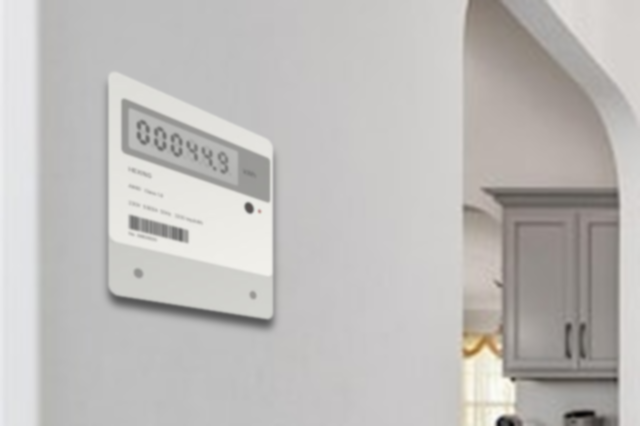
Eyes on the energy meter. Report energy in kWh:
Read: 44.9 kWh
